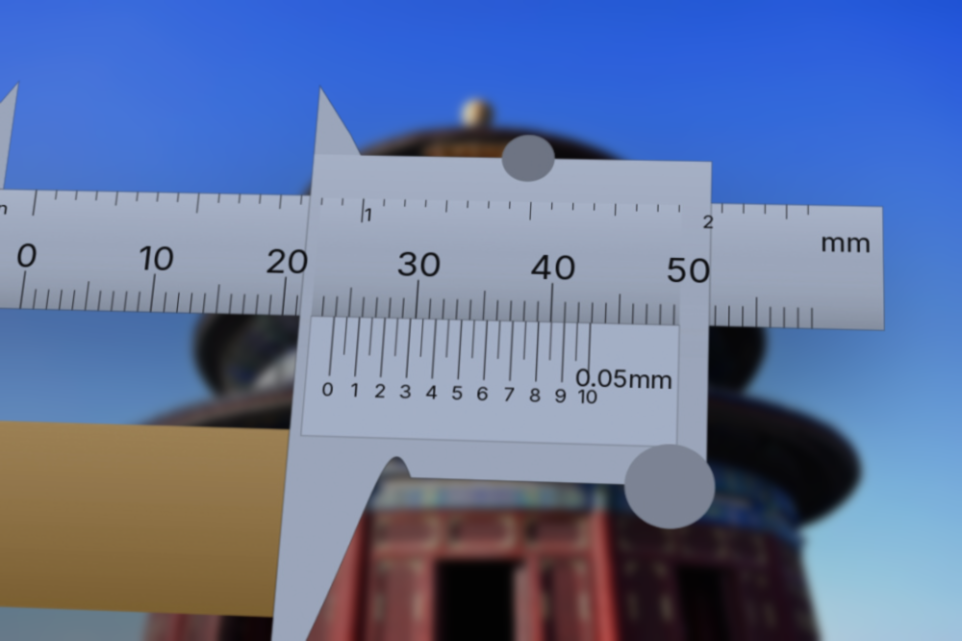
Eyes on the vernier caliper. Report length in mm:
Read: 23.9 mm
